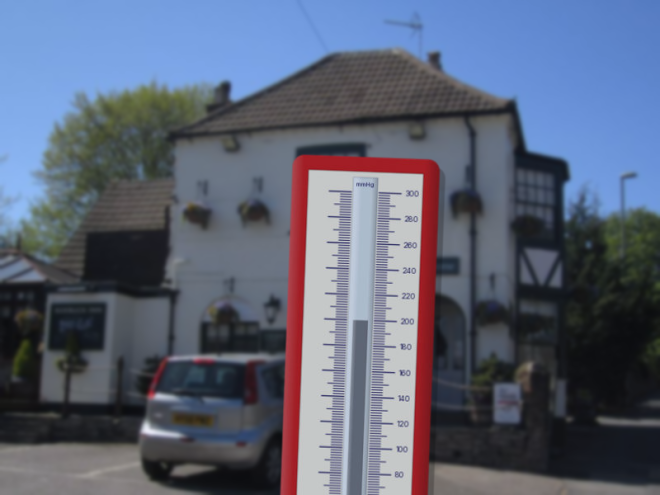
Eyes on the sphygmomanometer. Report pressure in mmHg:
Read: 200 mmHg
